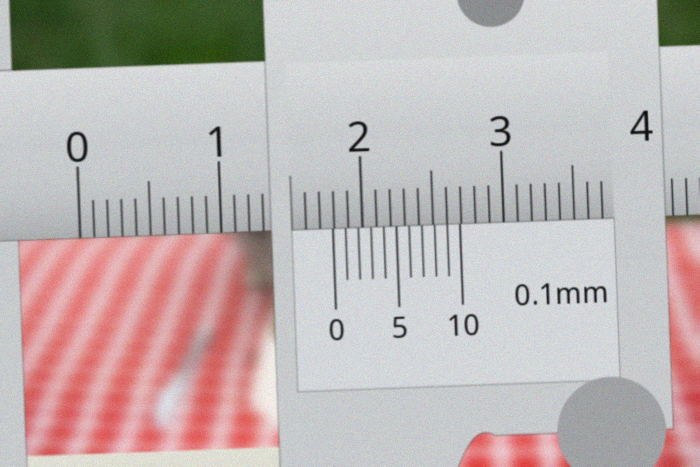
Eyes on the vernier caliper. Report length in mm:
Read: 17.9 mm
